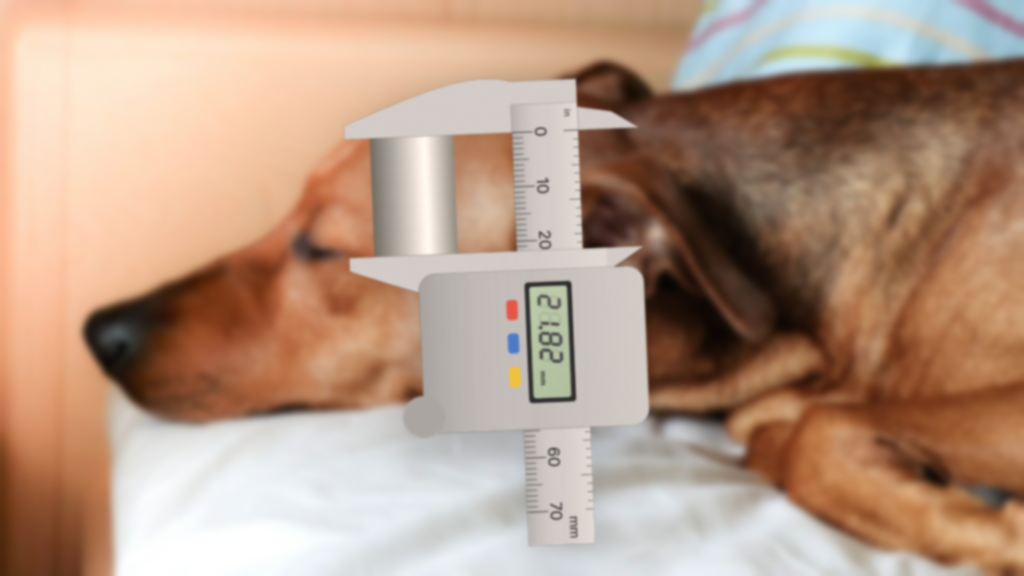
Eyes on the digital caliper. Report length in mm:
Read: 21.82 mm
